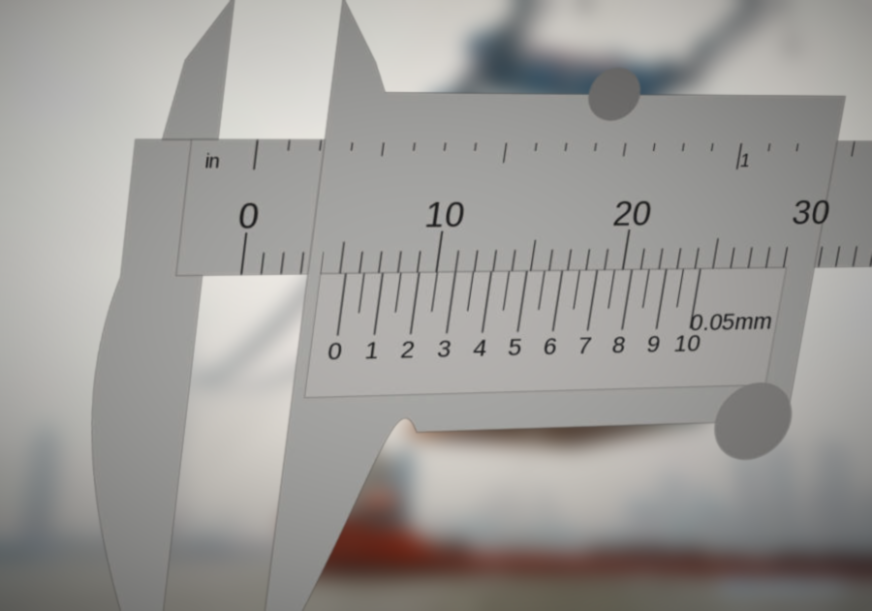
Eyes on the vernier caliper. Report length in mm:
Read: 5.3 mm
